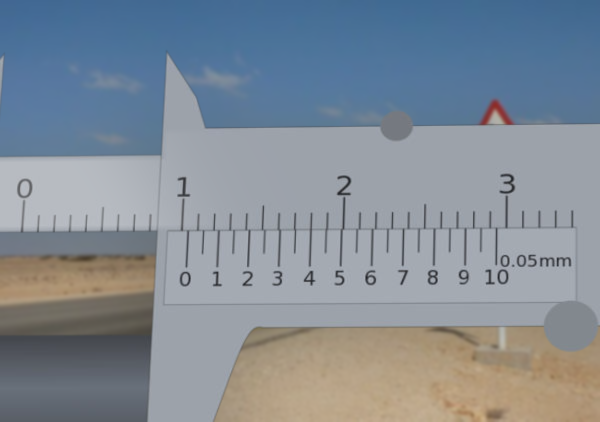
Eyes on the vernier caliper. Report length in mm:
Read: 10.4 mm
